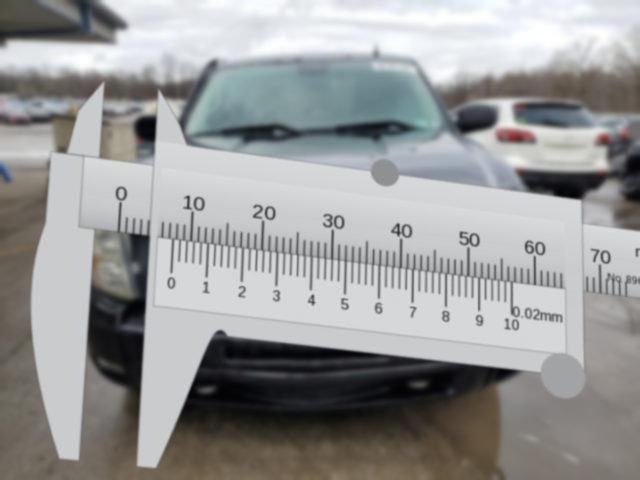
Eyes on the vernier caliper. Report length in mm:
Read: 7.5 mm
